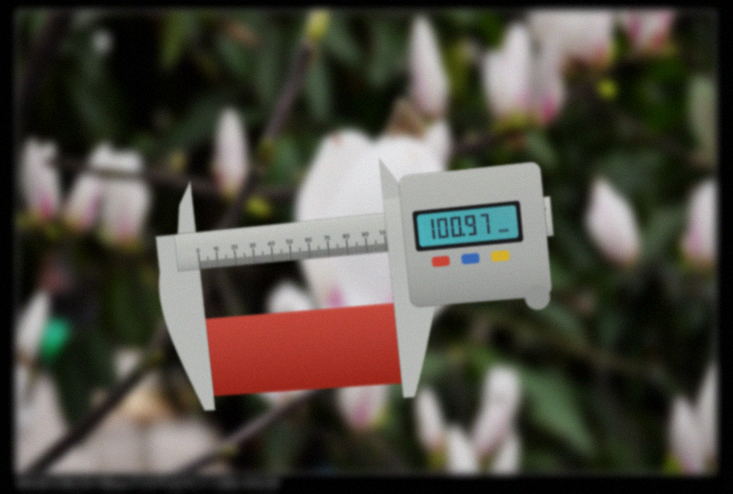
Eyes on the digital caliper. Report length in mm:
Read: 100.97 mm
